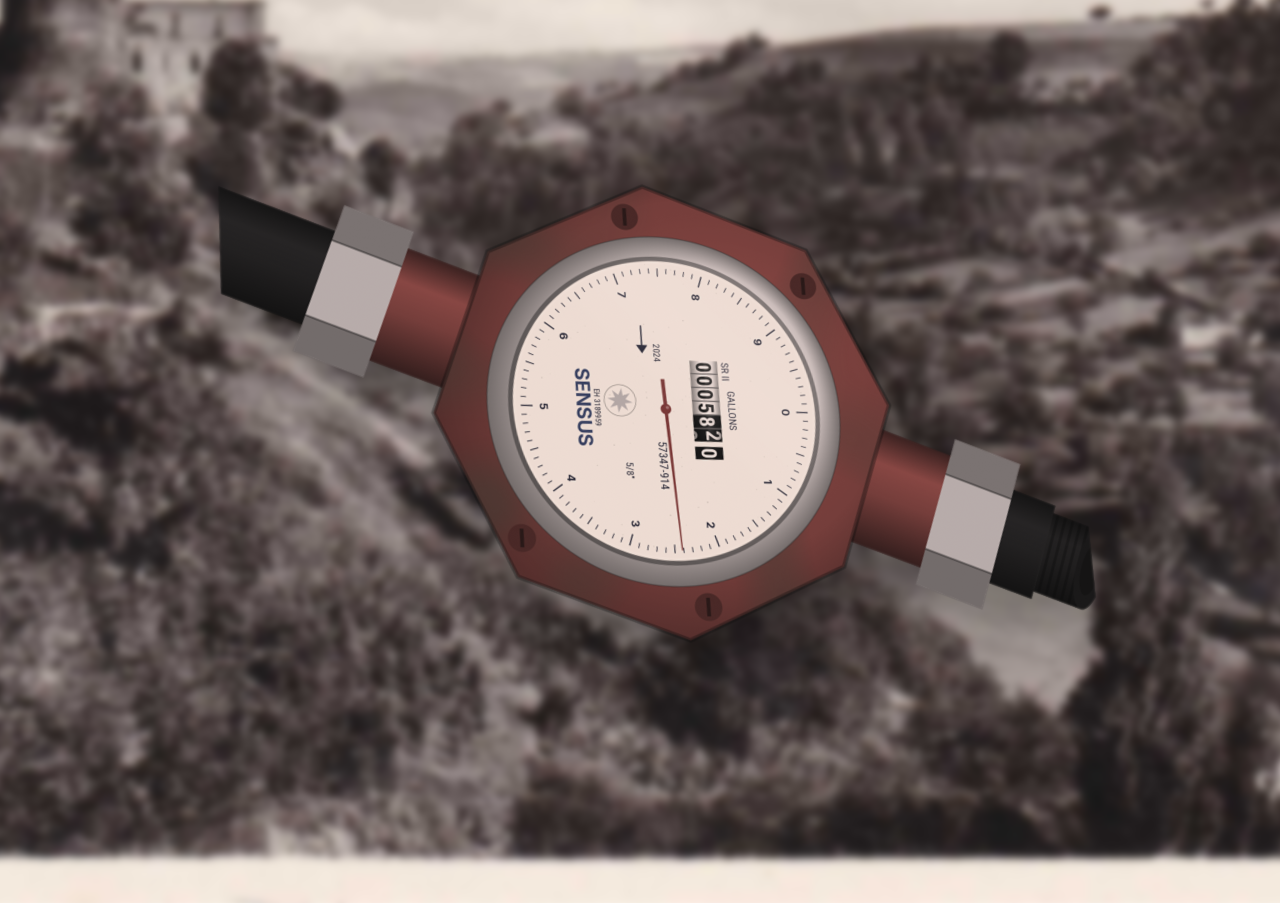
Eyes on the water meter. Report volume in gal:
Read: 5822.4 gal
